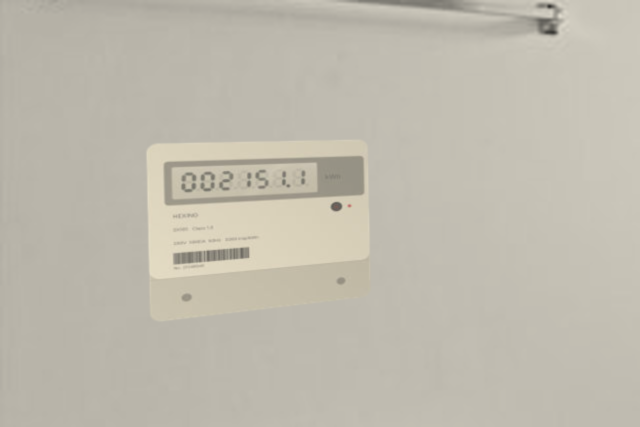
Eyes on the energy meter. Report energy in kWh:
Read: 2151.1 kWh
